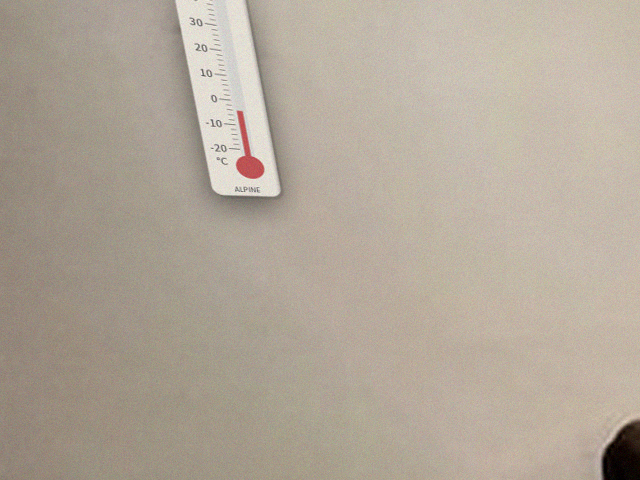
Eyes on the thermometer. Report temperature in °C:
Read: -4 °C
